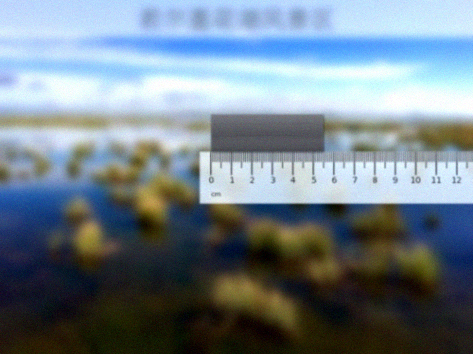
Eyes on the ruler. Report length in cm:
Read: 5.5 cm
